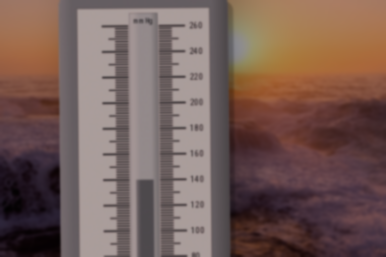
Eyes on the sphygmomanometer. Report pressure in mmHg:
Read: 140 mmHg
